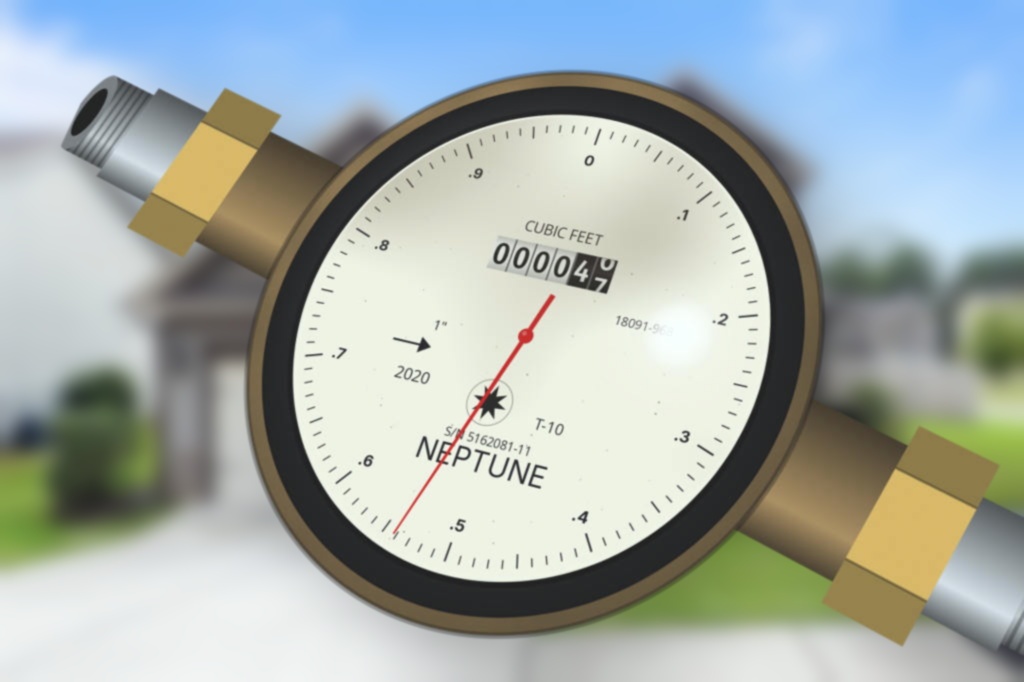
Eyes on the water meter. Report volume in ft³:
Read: 46.54 ft³
